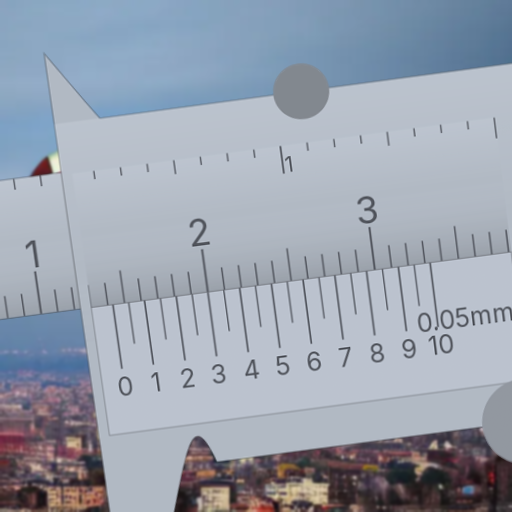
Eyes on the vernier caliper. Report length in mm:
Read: 14.3 mm
